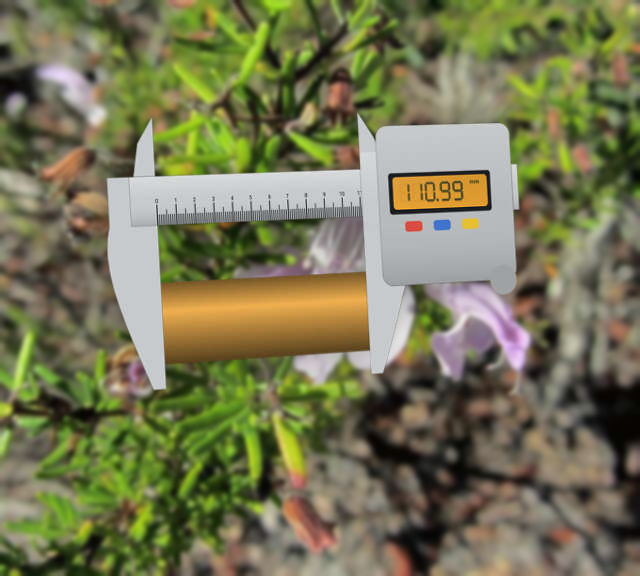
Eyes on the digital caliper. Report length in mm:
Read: 110.99 mm
